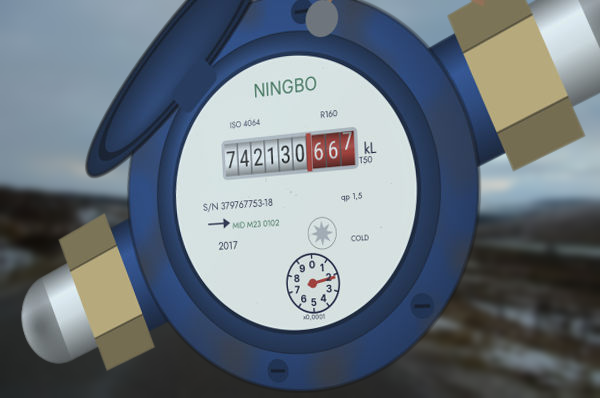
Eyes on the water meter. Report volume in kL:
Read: 742130.6672 kL
